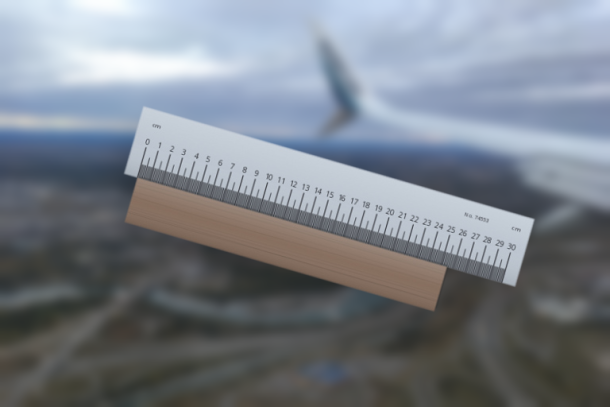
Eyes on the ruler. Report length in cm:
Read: 25.5 cm
